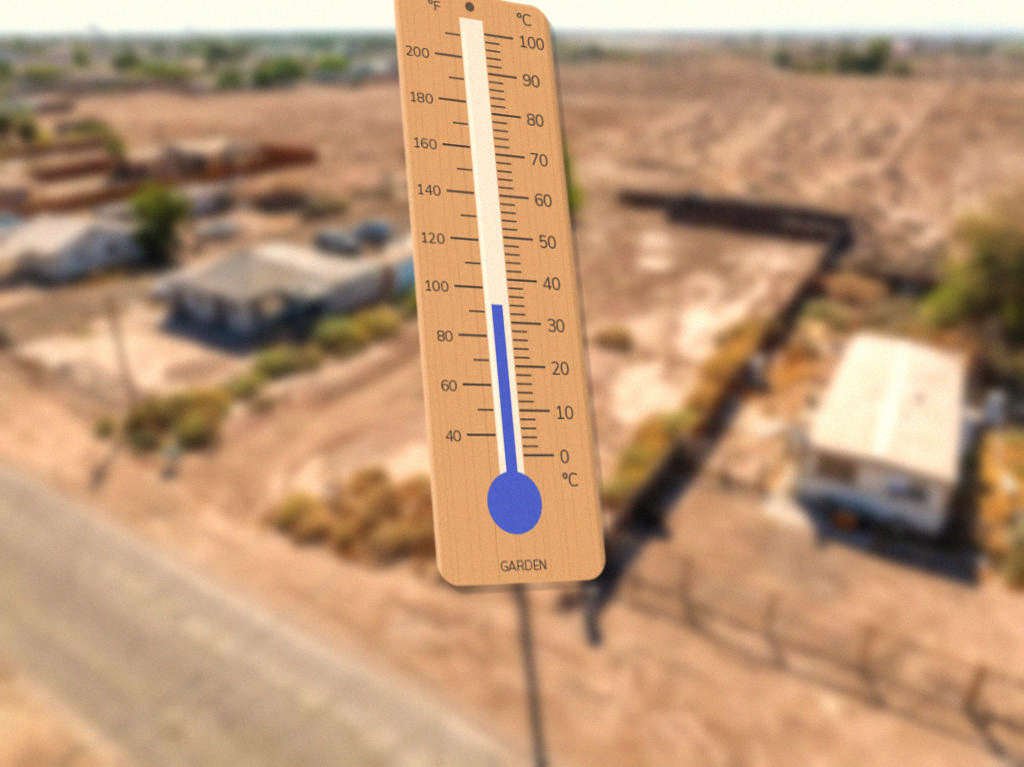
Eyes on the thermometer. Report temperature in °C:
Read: 34 °C
